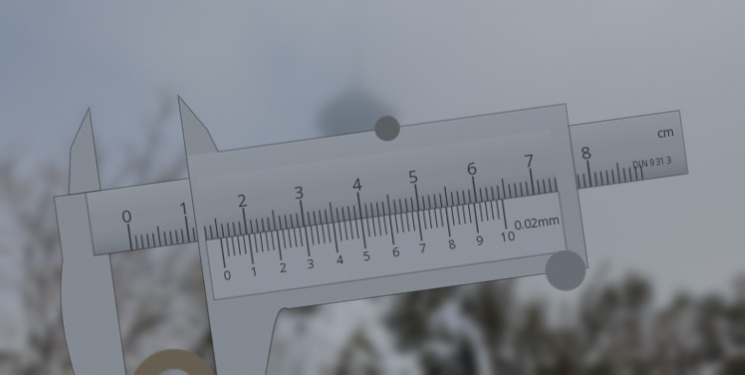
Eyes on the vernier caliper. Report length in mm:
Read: 15.5 mm
